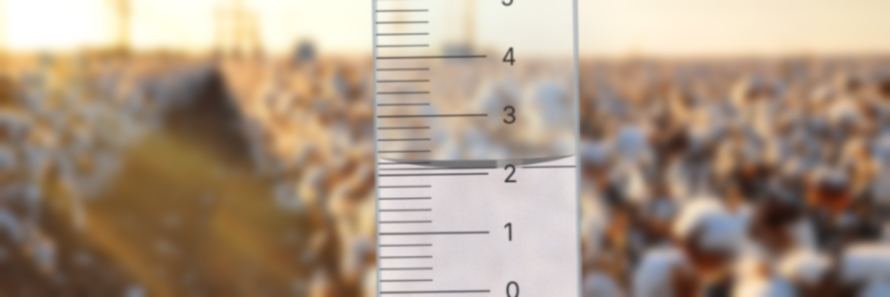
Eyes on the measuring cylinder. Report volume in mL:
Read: 2.1 mL
